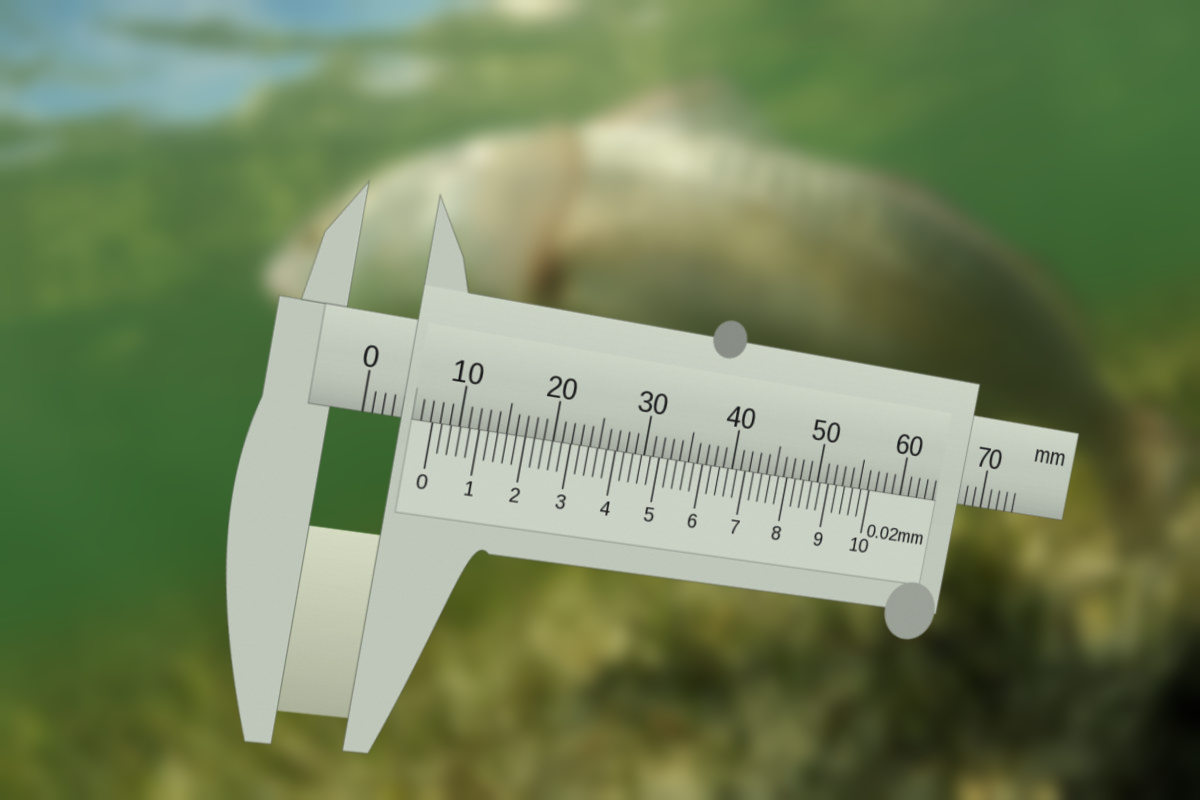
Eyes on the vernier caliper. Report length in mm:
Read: 7.2 mm
